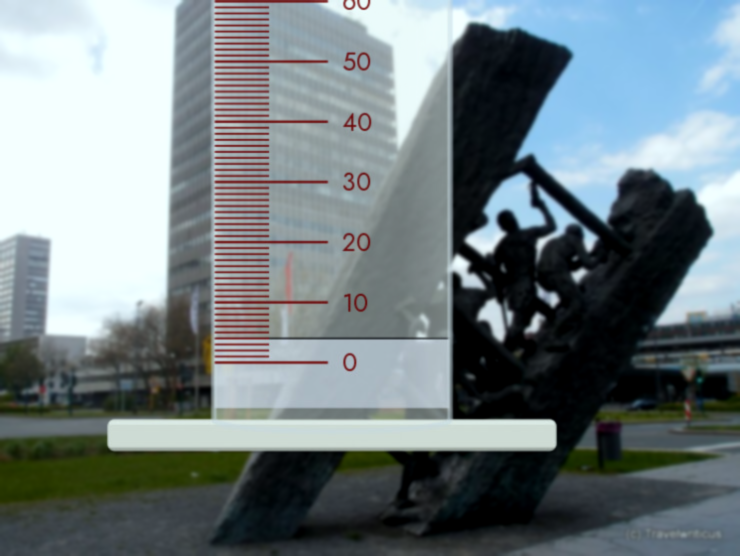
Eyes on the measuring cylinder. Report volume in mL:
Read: 4 mL
